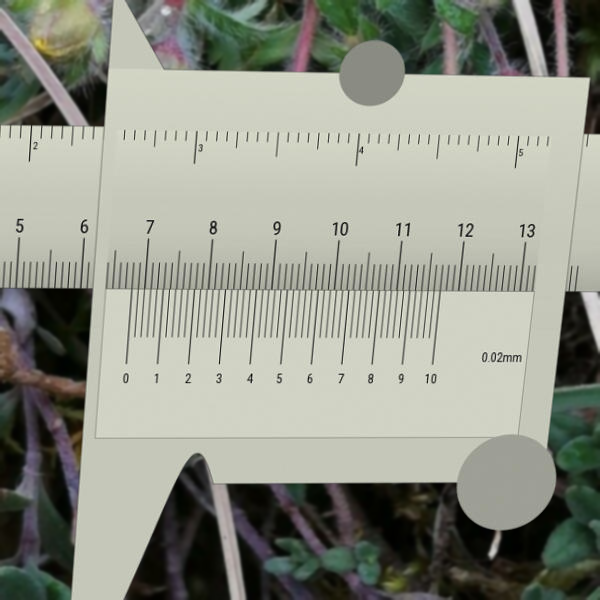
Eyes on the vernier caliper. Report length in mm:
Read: 68.0 mm
